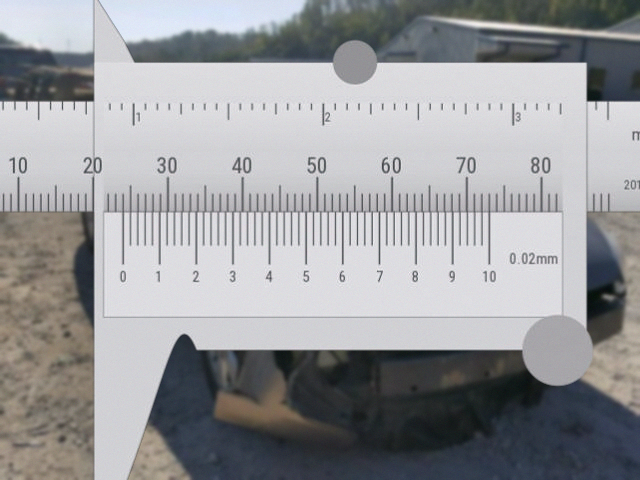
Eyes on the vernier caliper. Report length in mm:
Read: 24.0 mm
